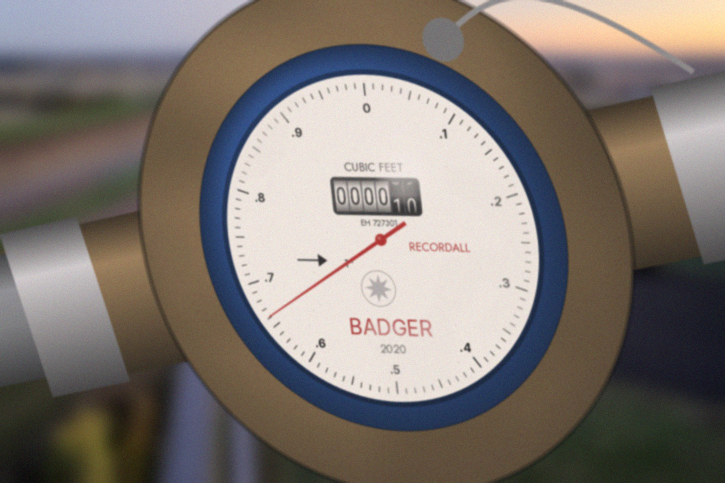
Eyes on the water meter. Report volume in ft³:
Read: 9.66 ft³
